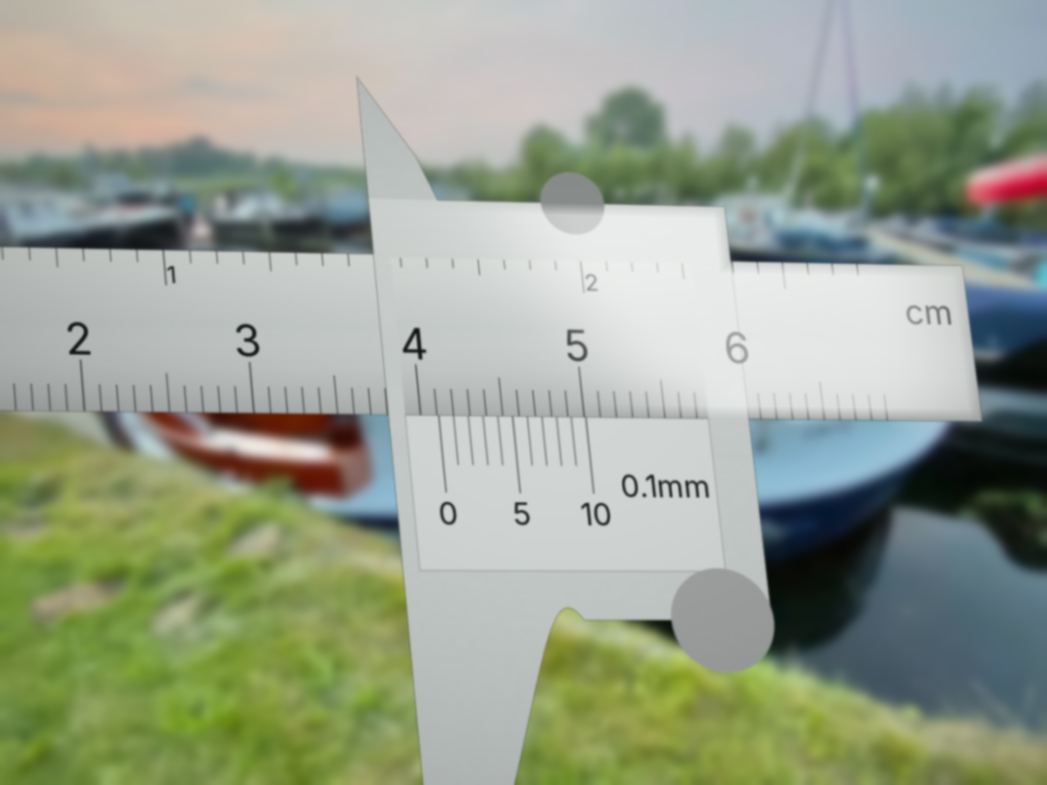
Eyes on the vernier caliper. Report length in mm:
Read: 41.1 mm
